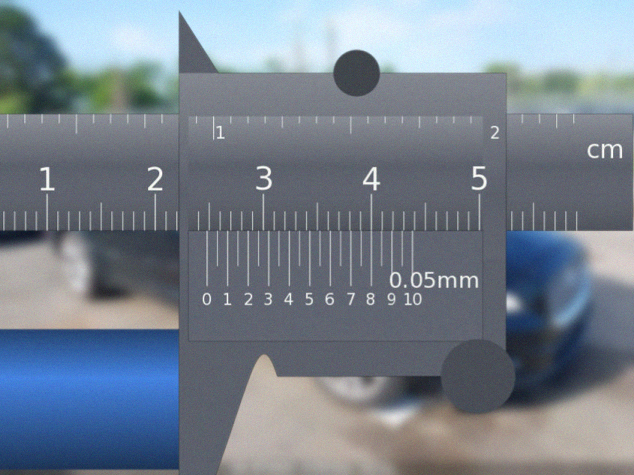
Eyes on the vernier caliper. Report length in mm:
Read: 24.8 mm
